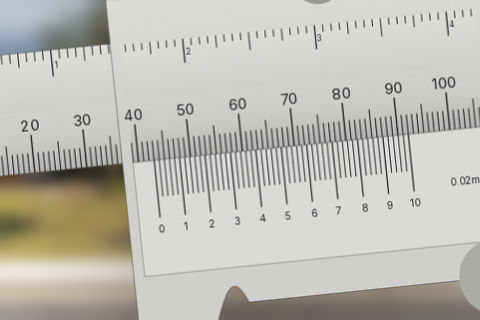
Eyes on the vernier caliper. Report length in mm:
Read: 43.0 mm
